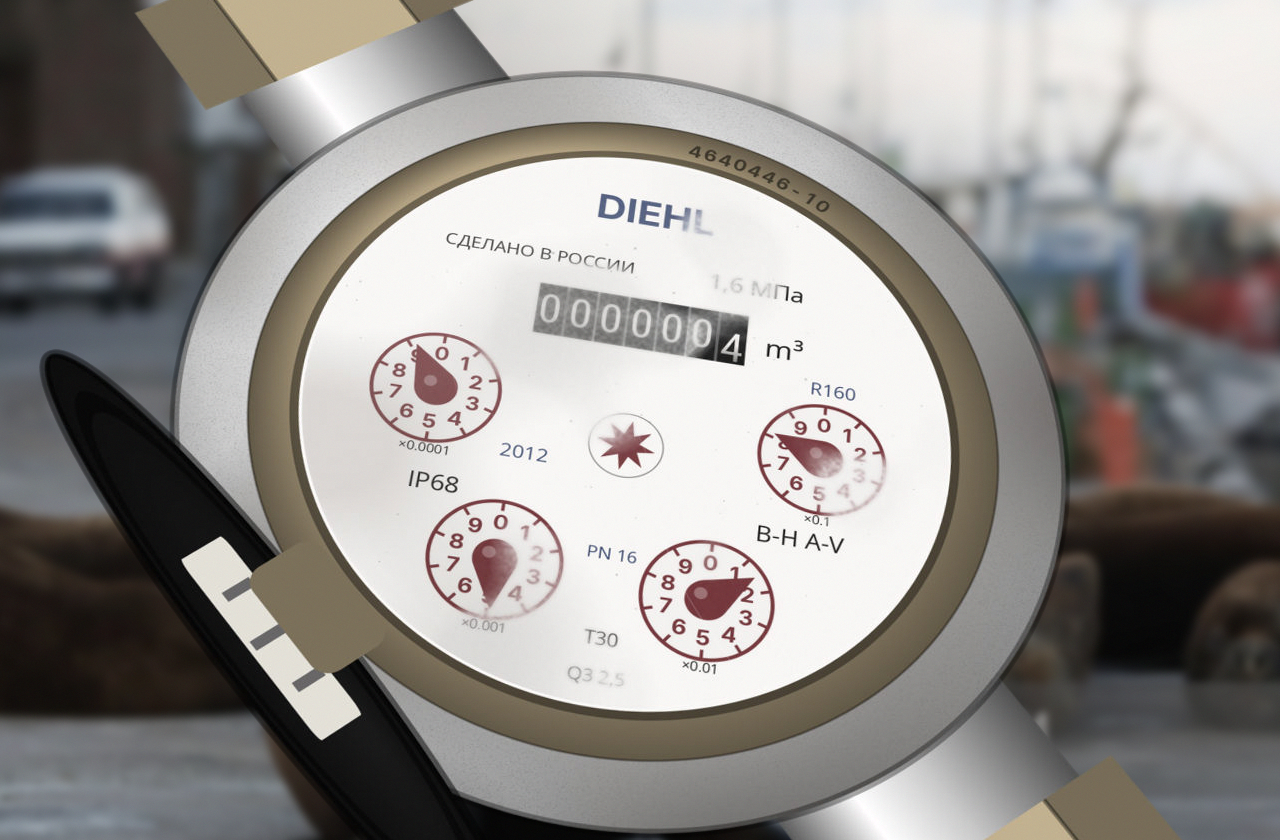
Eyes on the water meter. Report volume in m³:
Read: 3.8149 m³
